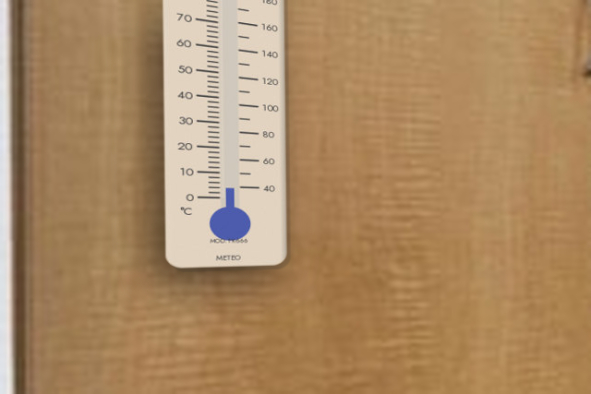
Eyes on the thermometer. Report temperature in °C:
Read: 4 °C
